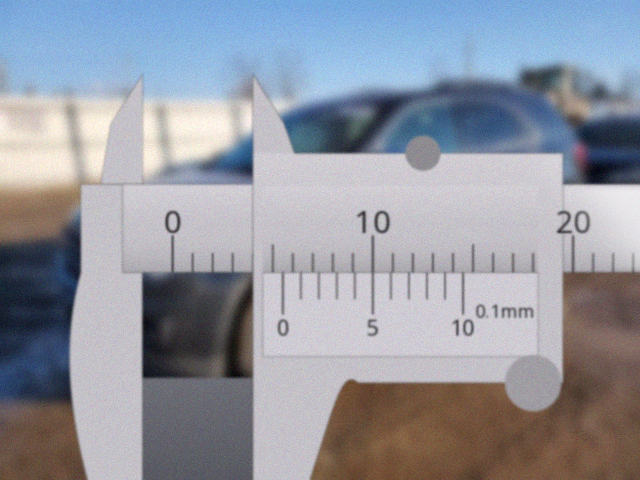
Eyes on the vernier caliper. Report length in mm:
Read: 5.5 mm
